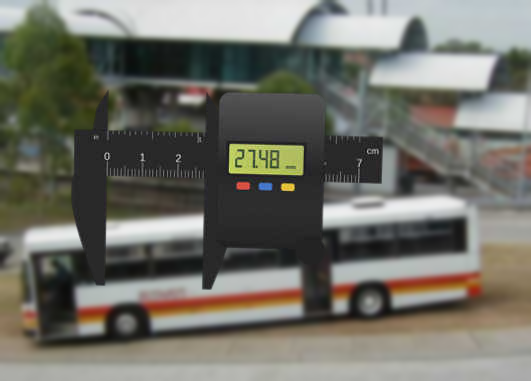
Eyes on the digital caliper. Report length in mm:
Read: 27.48 mm
